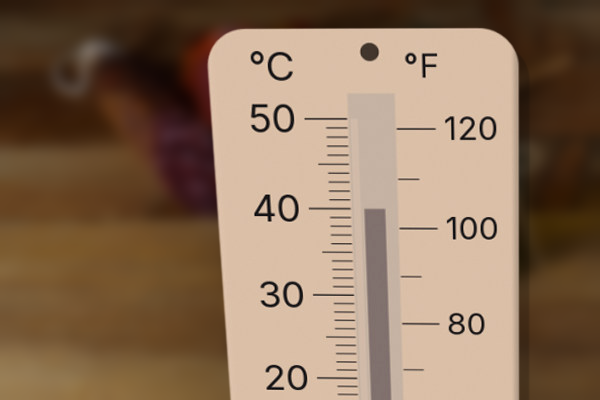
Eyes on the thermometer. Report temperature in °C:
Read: 40 °C
